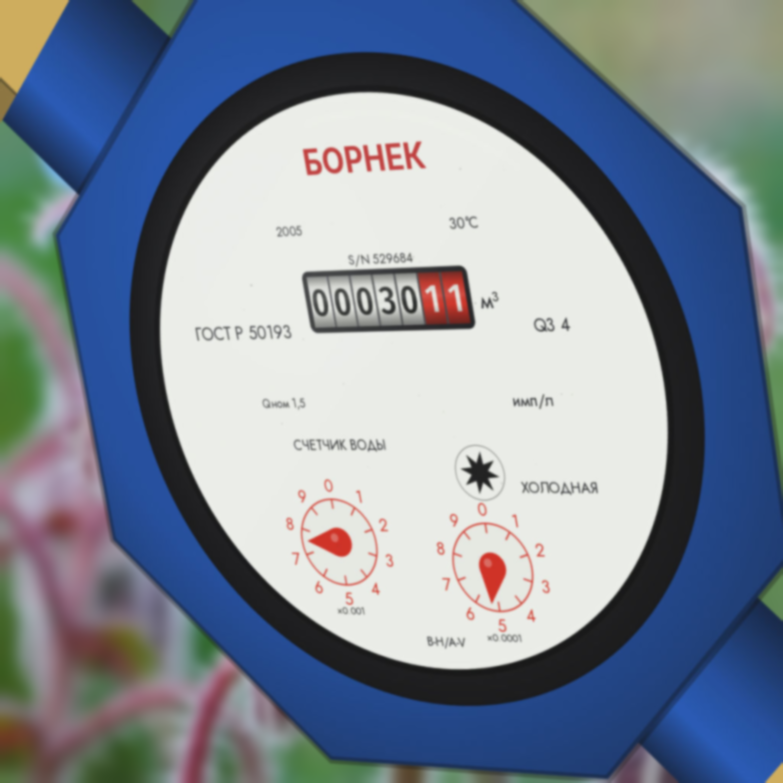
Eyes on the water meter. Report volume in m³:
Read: 30.1175 m³
